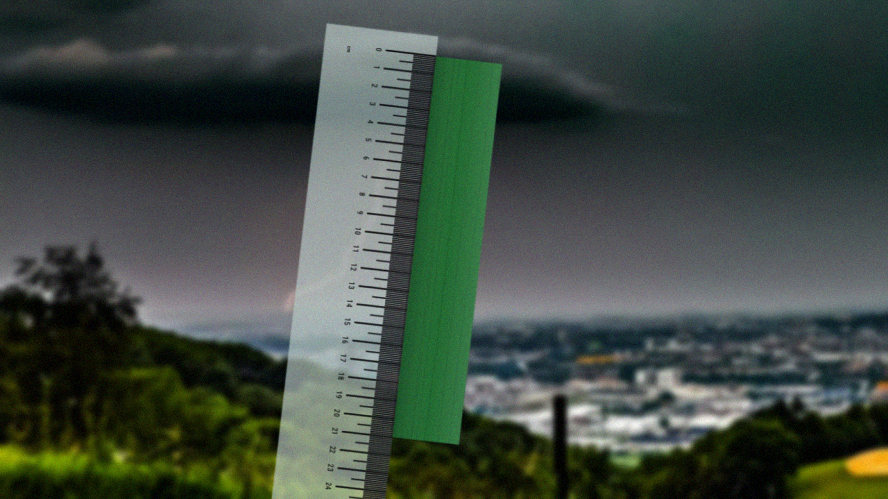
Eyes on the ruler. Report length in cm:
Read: 21 cm
